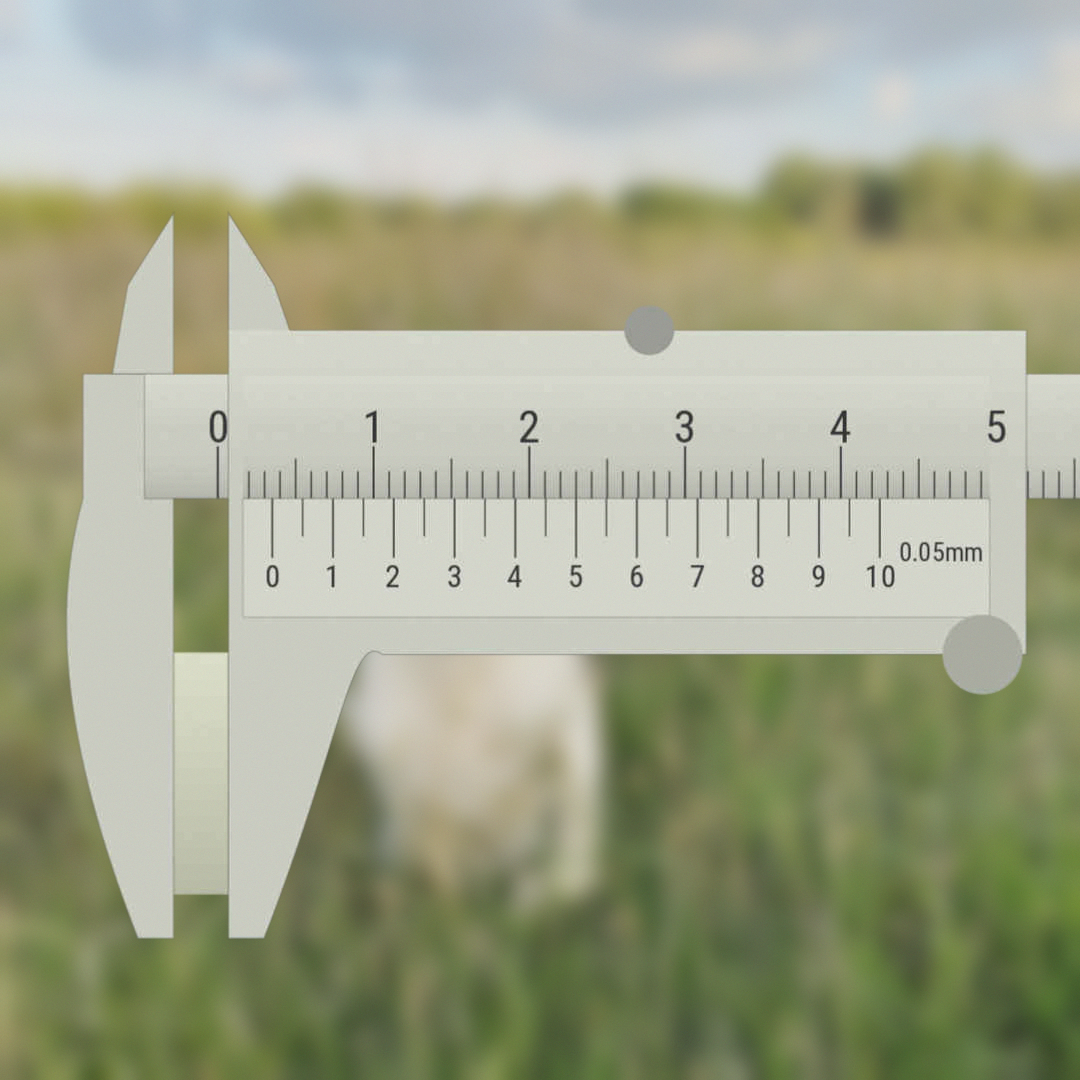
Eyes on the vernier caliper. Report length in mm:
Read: 3.5 mm
